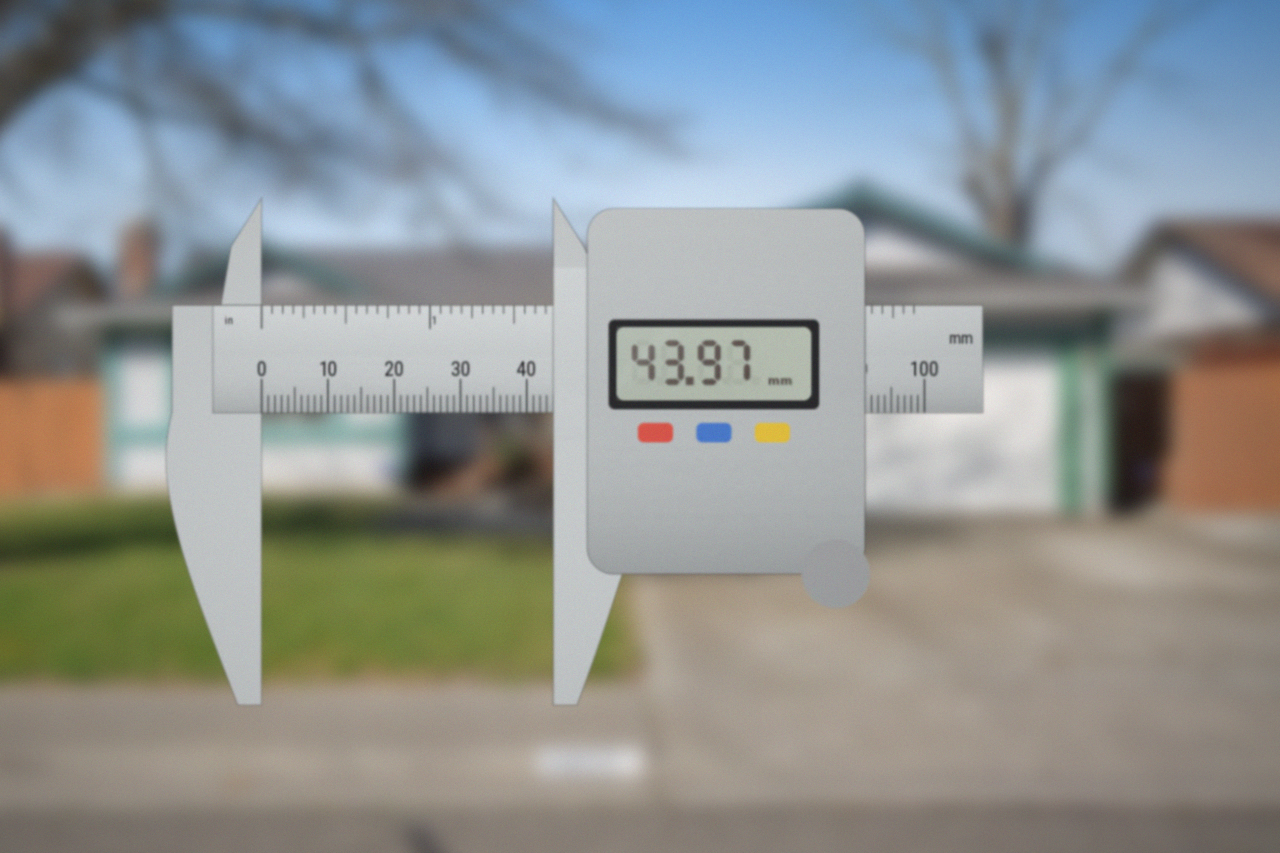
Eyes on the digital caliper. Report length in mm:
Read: 43.97 mm
